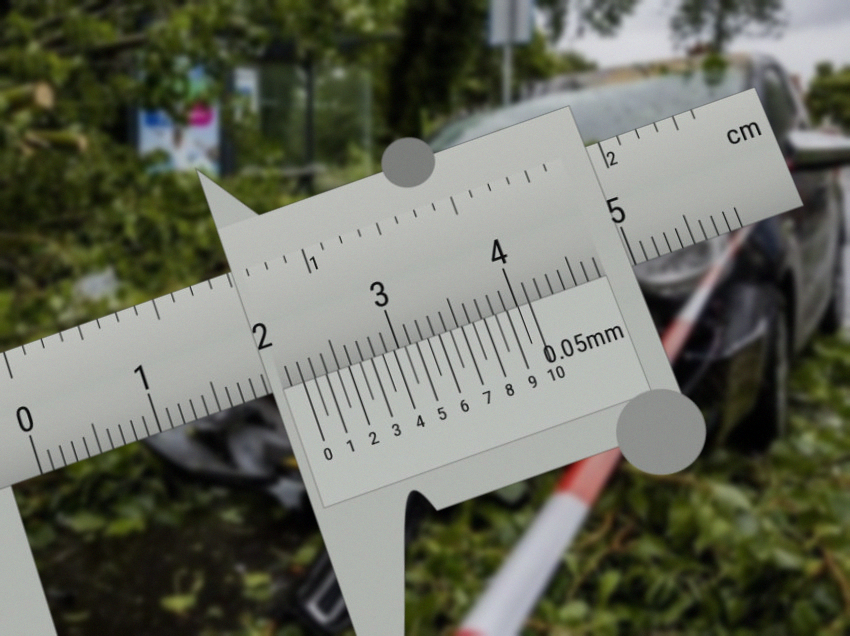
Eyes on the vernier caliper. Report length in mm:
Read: 22.0 mm
